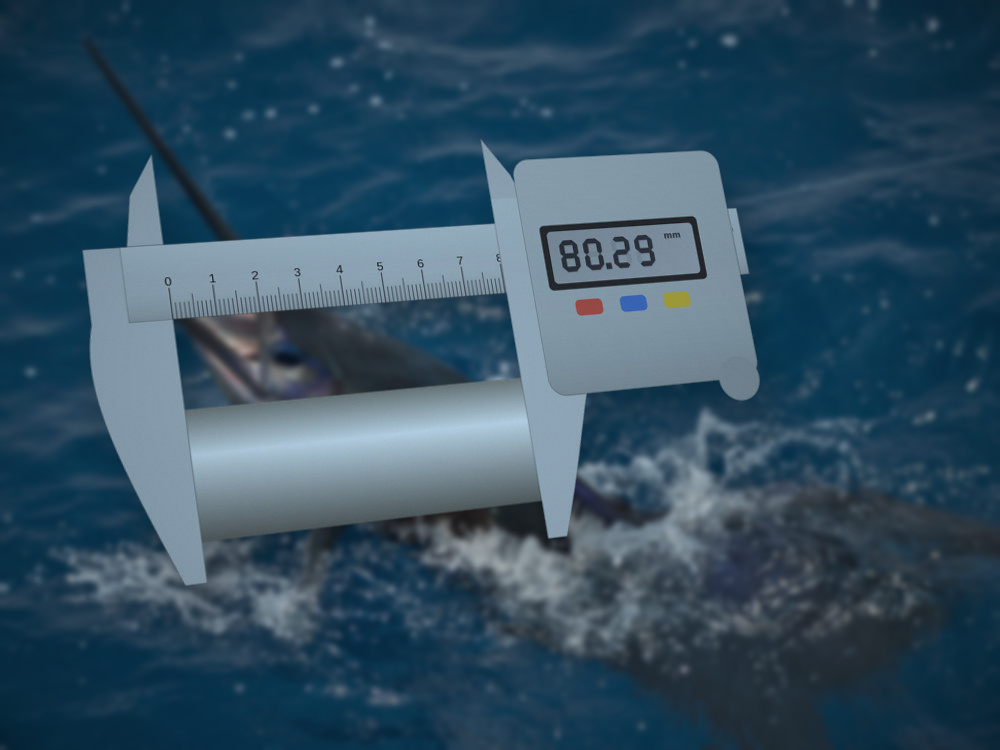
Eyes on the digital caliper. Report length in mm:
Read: 80.29 mm
